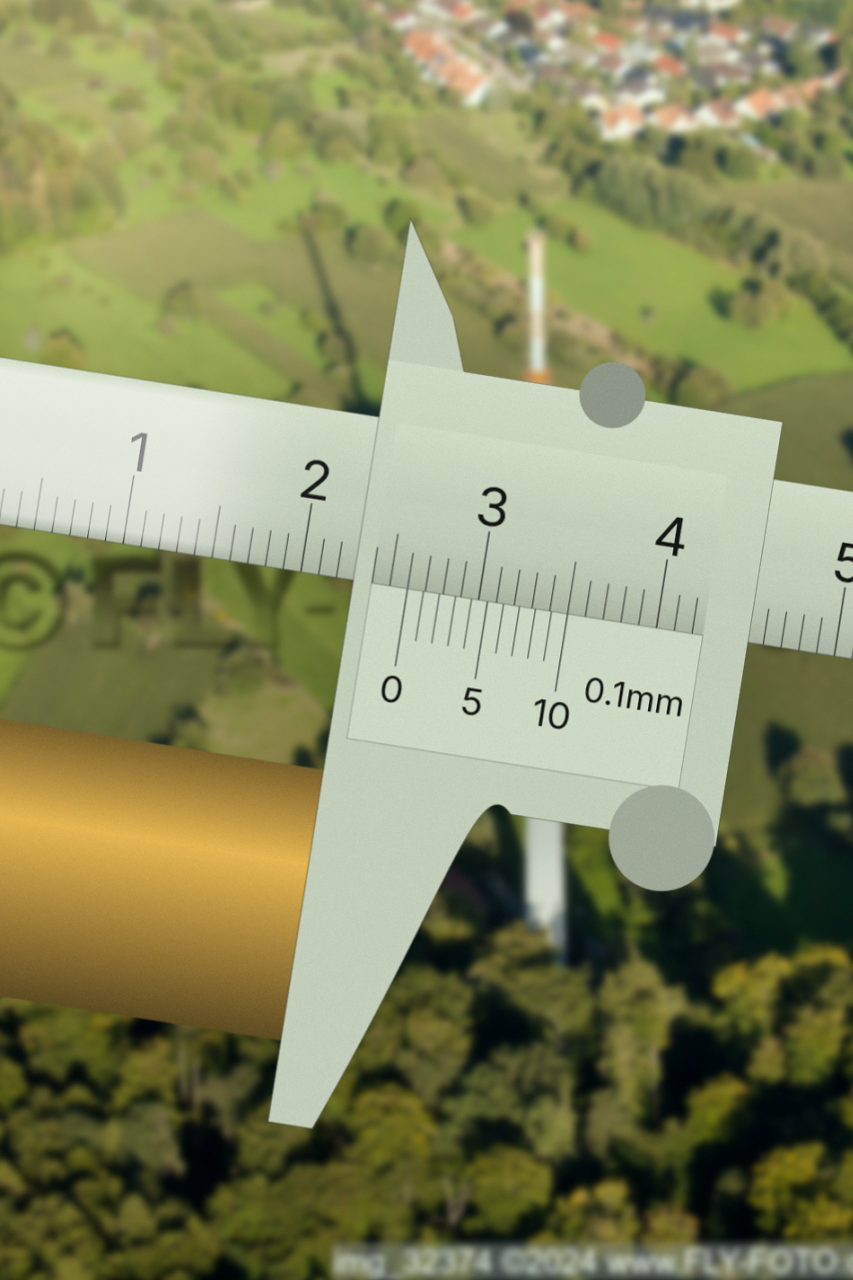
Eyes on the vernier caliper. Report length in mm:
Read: 26.0 mm
